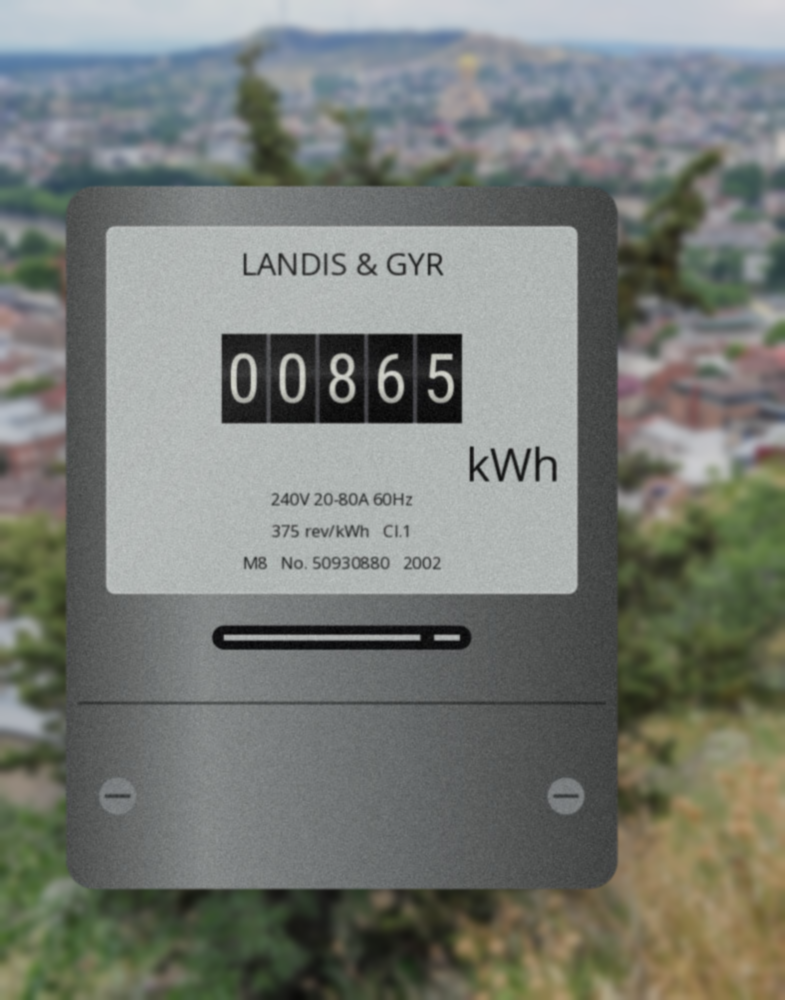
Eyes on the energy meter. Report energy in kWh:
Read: 865 kWh
